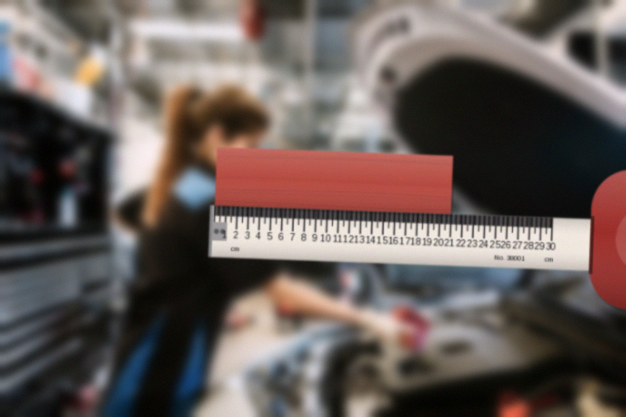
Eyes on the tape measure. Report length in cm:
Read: 21 cm
